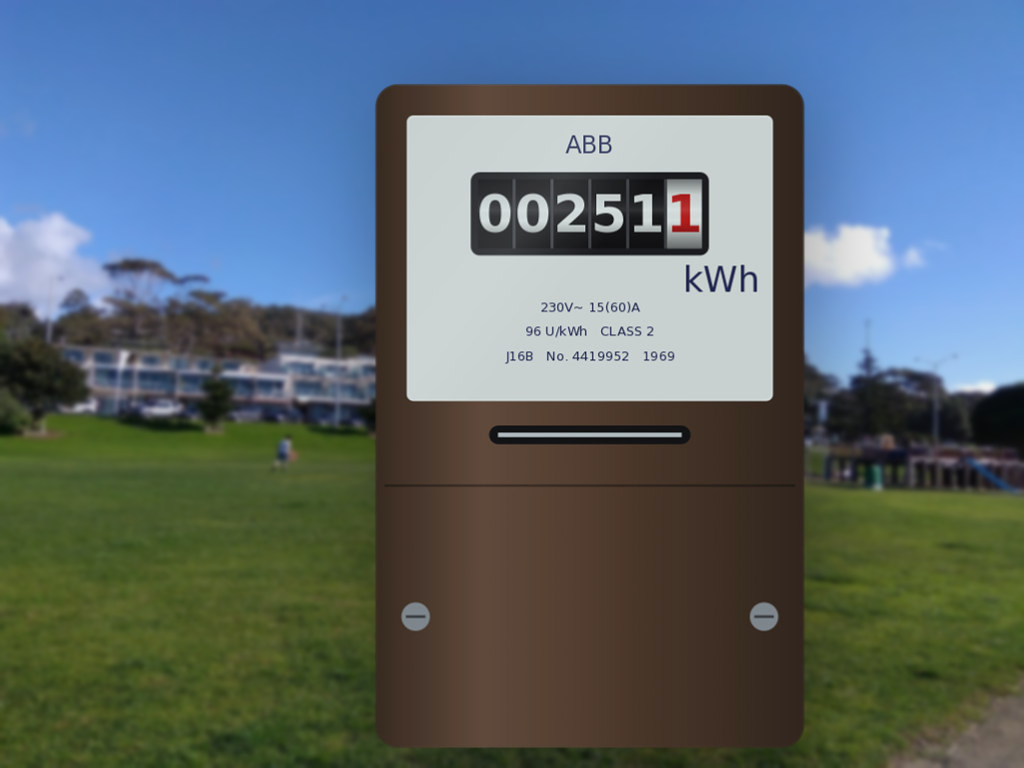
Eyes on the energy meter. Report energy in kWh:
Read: 251.1 kWh
